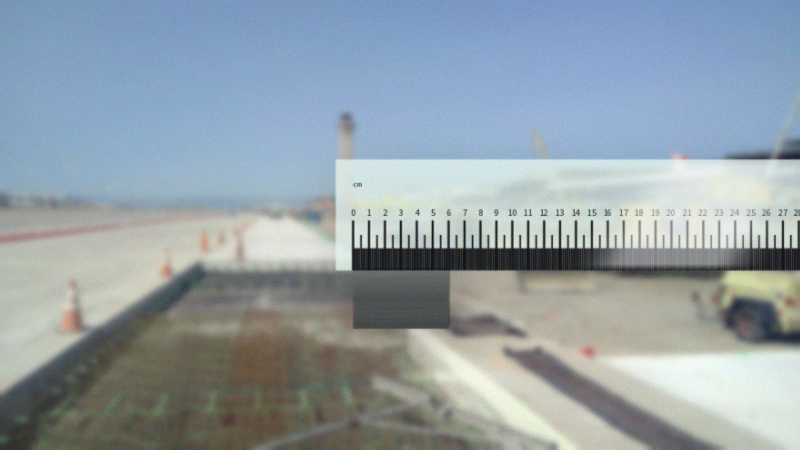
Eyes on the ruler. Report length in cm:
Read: 6 cm
